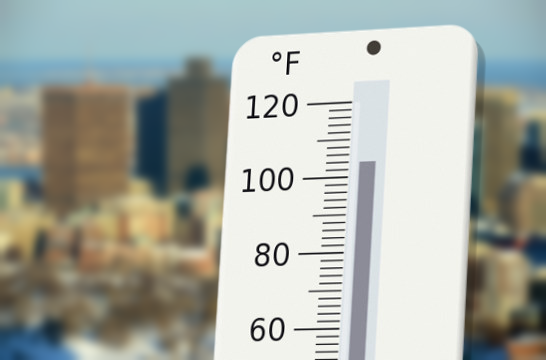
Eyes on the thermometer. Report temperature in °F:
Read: 104 °F
